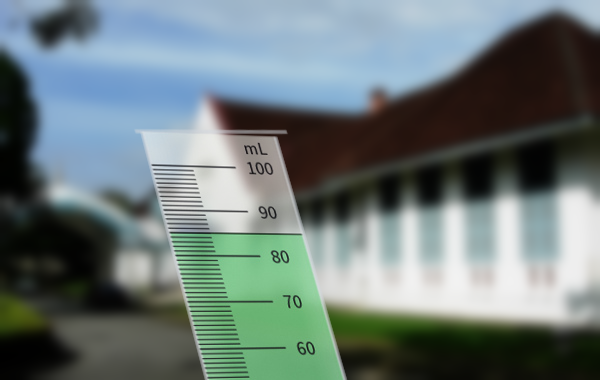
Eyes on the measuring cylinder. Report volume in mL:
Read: 85 mL
